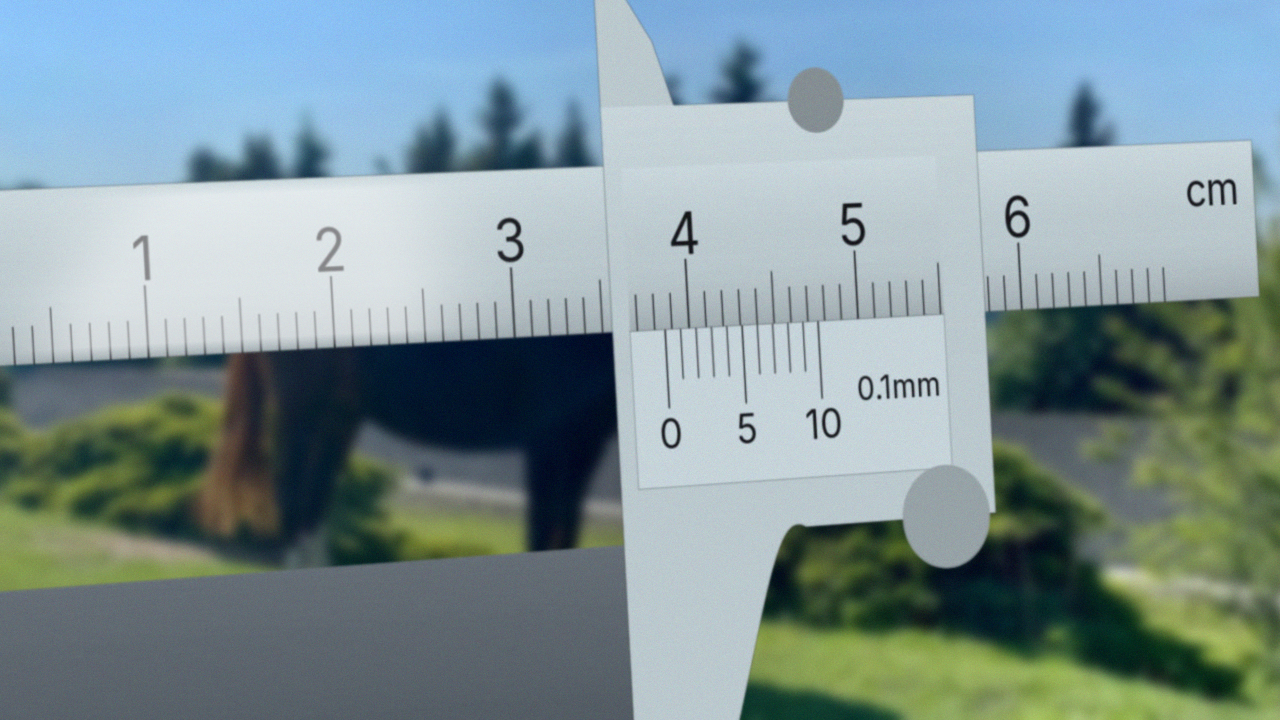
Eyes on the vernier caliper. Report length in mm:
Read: 38.6 mm
